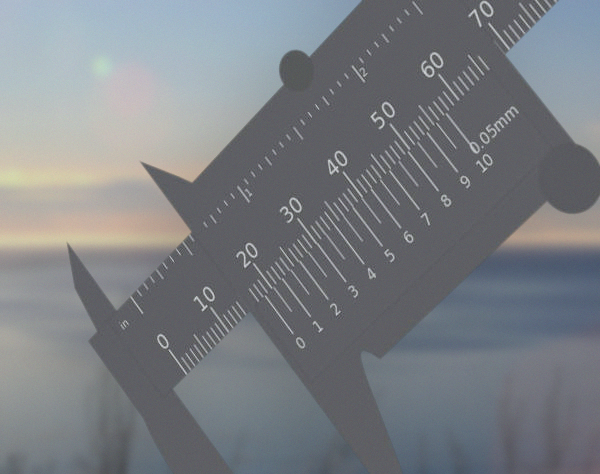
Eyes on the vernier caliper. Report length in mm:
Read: 18.4 mm
